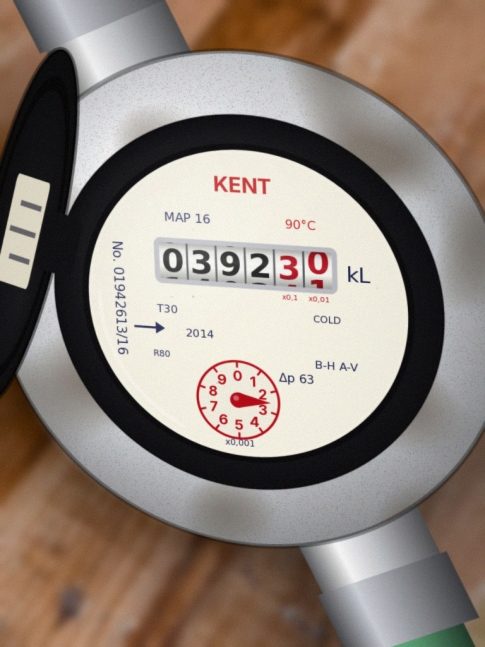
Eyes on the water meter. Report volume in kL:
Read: 392.302 kL
